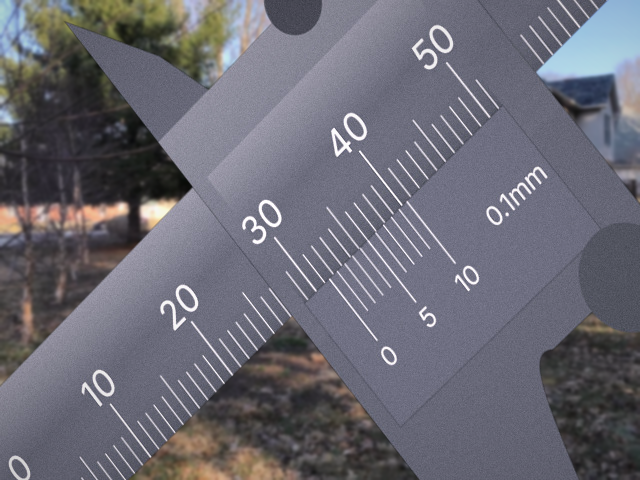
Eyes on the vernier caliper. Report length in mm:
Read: 31.5 mm
